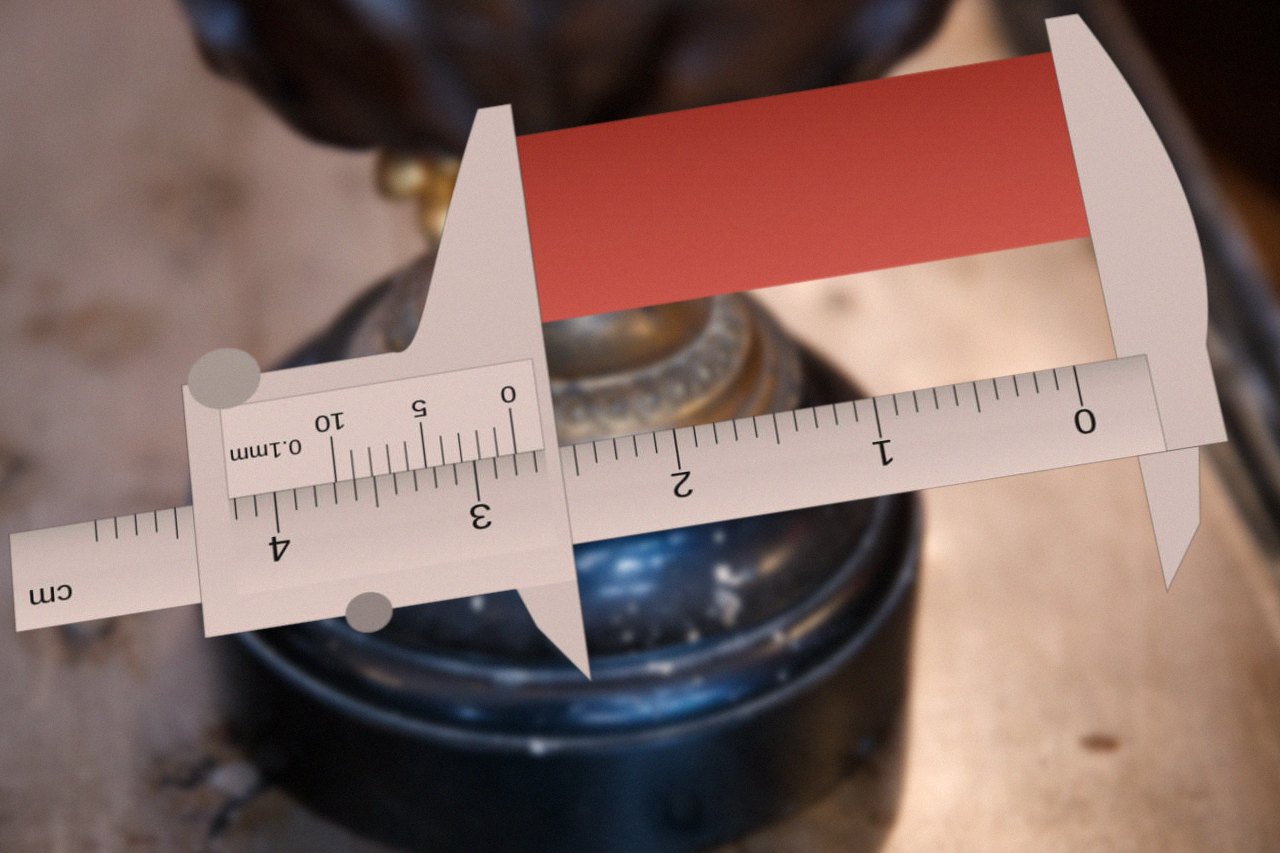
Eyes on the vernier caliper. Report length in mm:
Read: 27.9 mm
